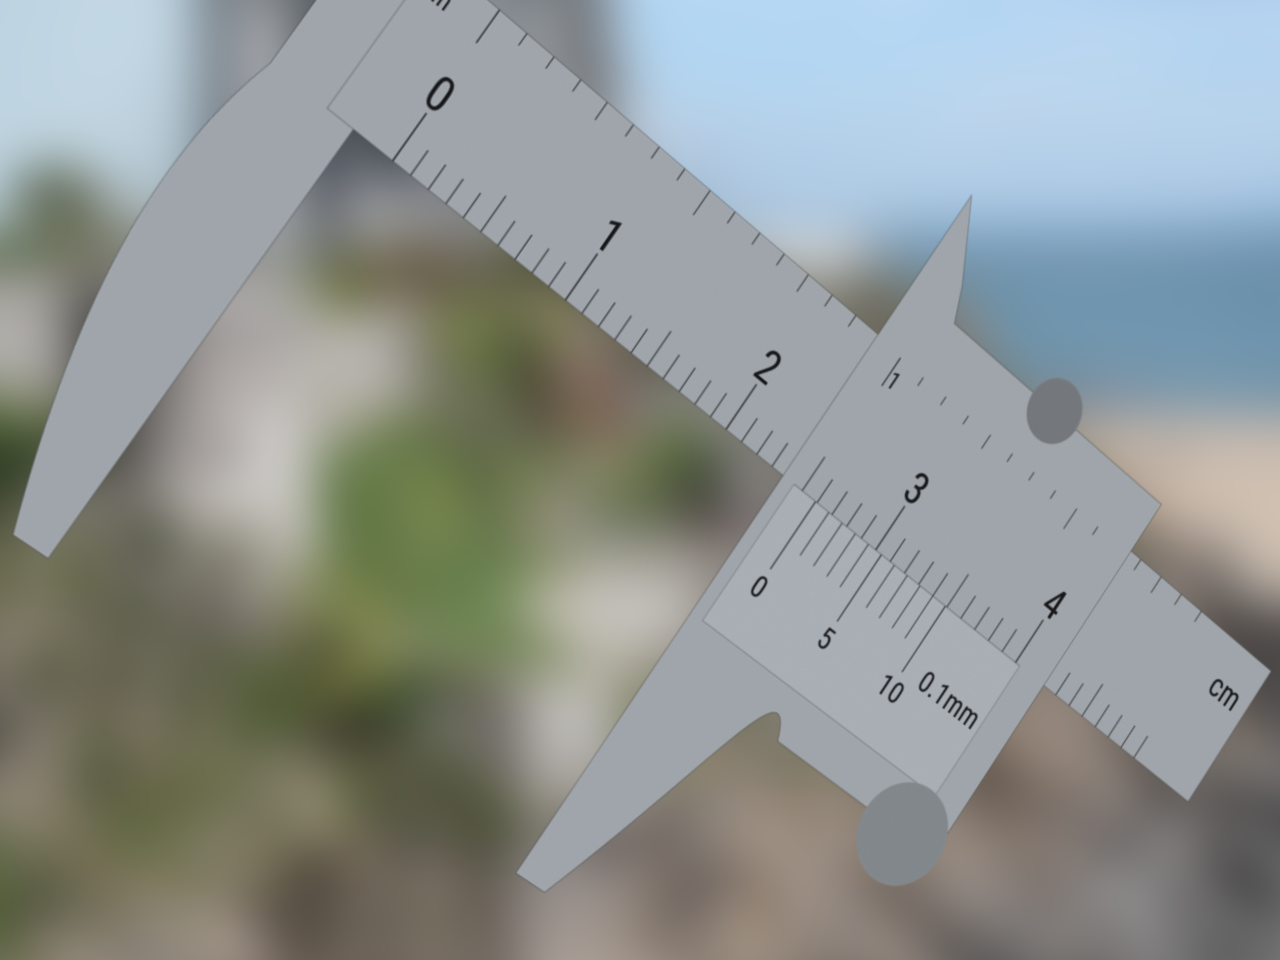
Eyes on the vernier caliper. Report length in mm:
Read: 25.9 mm
